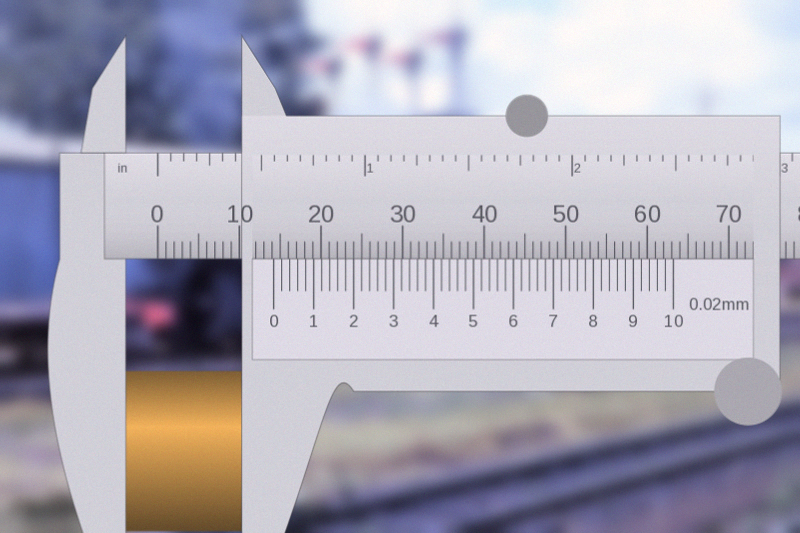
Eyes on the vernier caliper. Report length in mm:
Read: 14.2 mm
